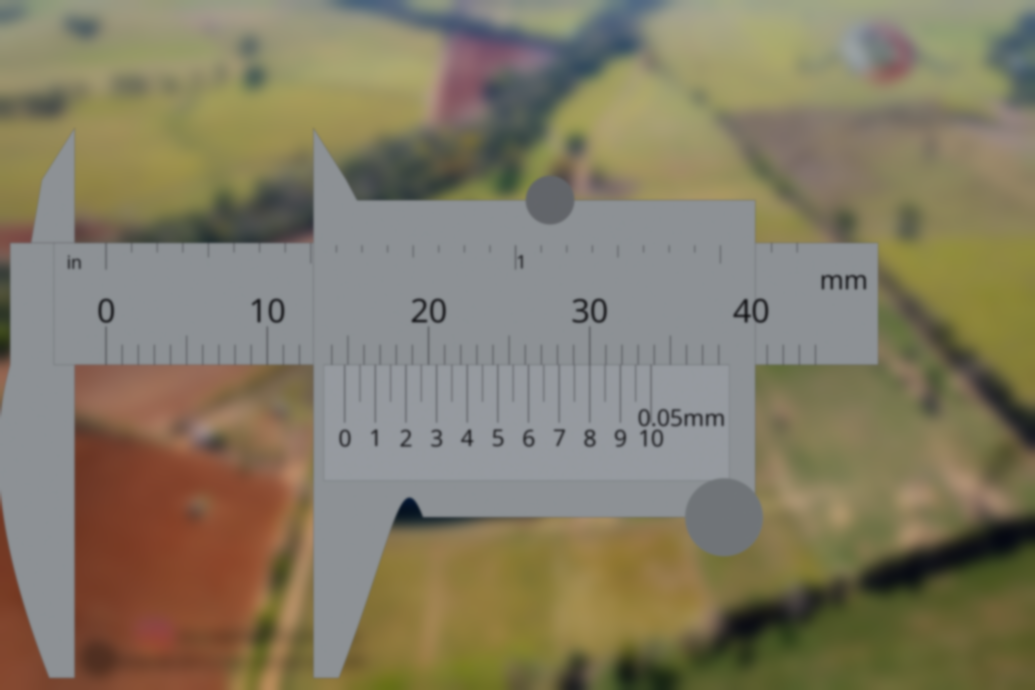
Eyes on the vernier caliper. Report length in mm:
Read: 14.8 mm
